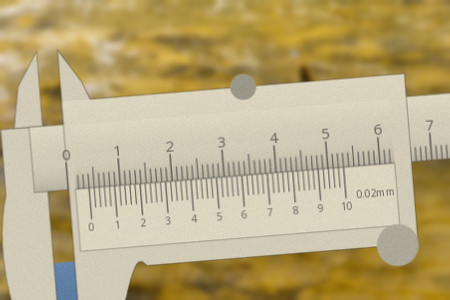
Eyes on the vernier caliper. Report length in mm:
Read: 4.0 mm
